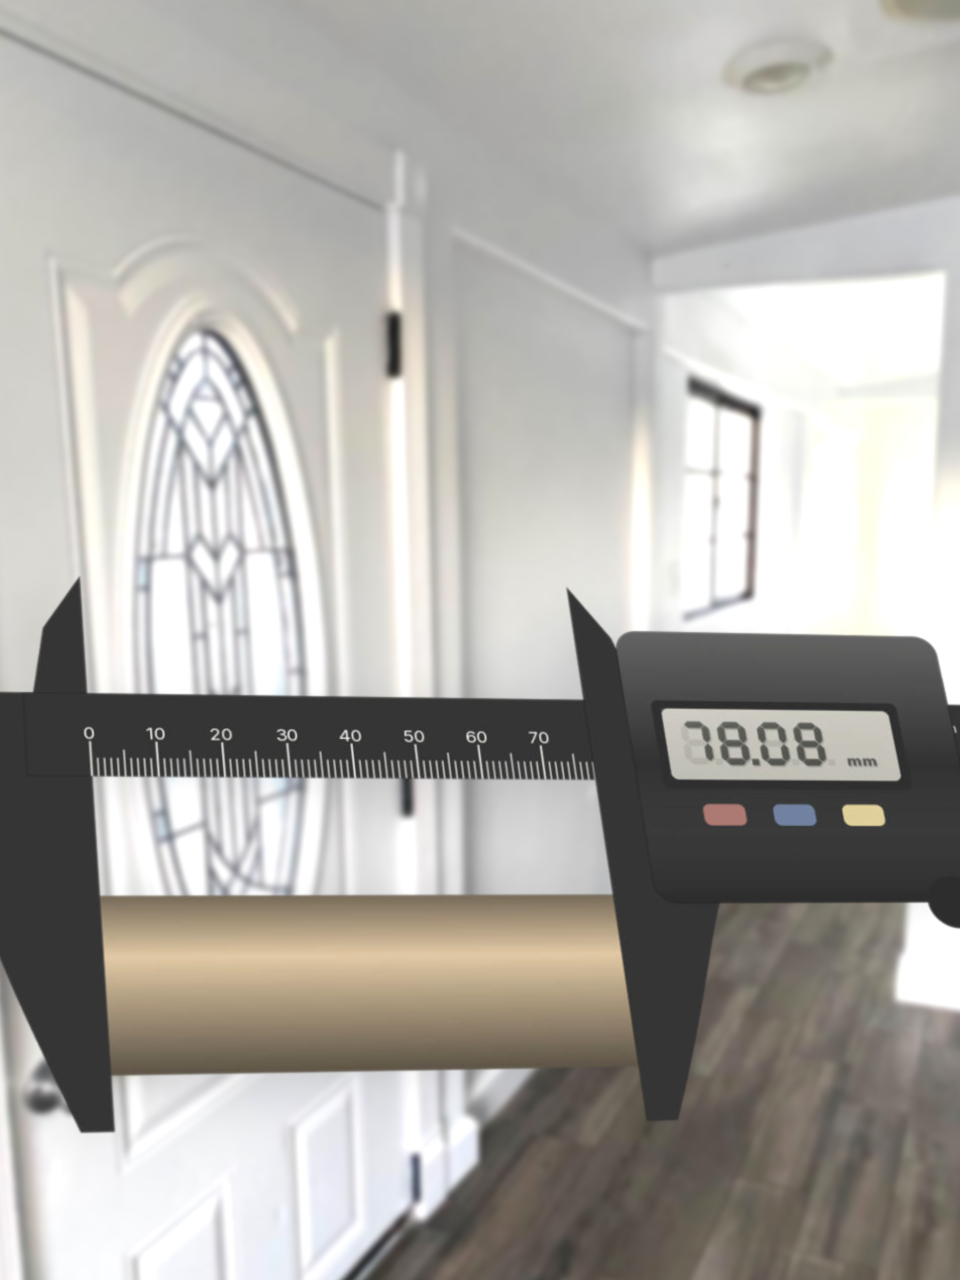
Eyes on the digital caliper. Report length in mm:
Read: 78.08 mm
